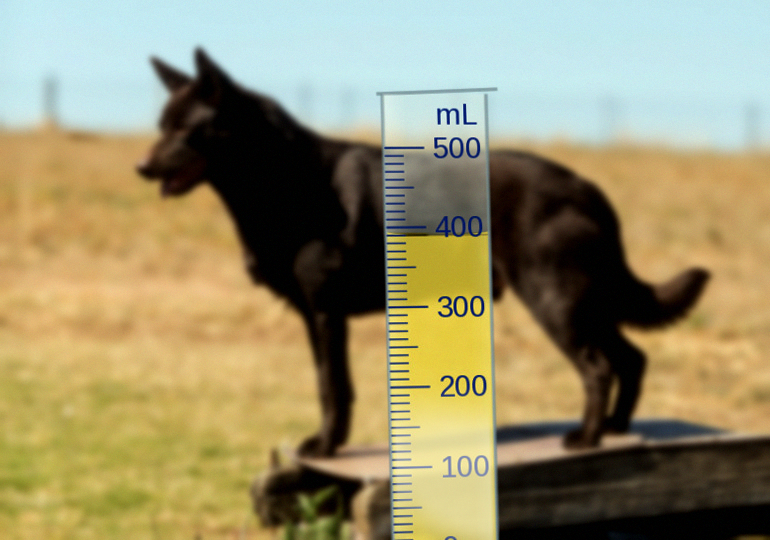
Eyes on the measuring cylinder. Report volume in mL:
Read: 390 mL
